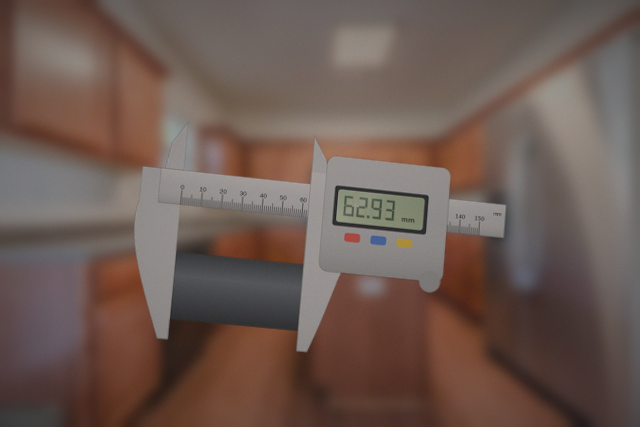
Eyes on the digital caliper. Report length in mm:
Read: 62.93 mm
